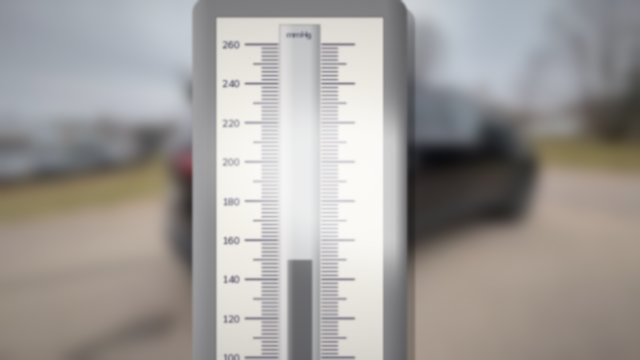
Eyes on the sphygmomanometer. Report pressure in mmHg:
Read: 150 mmHg
